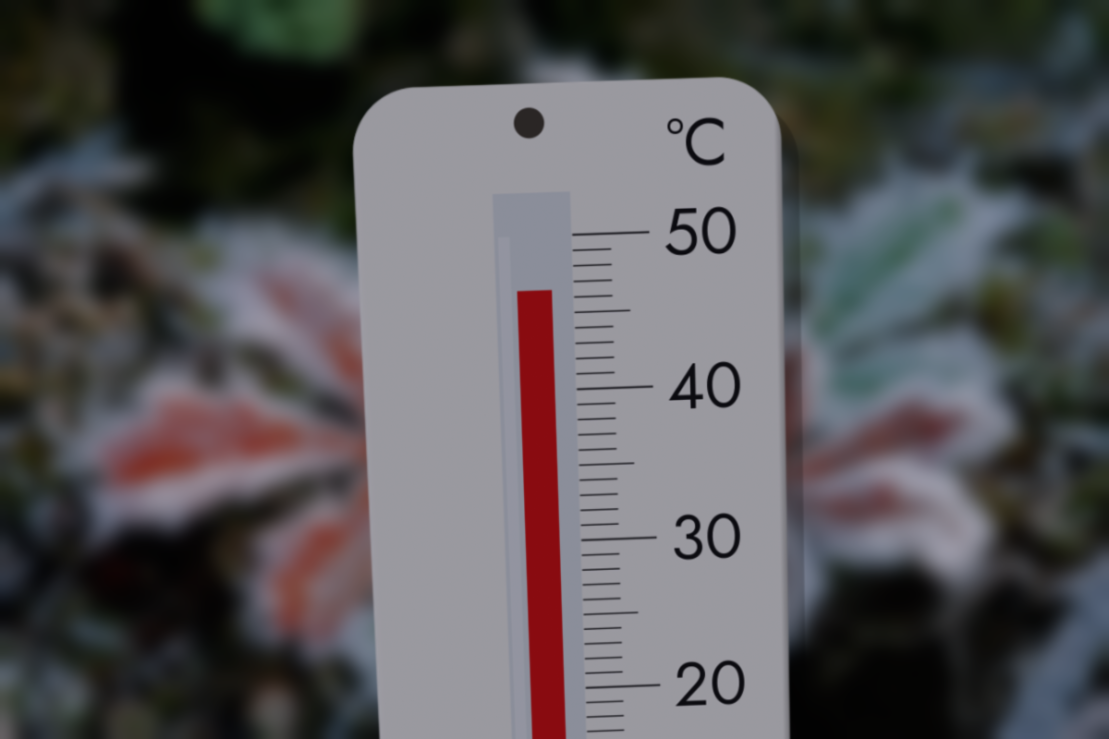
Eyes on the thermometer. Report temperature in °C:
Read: 46.5 °C
